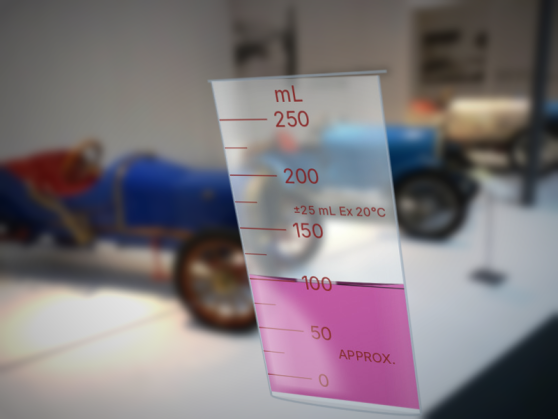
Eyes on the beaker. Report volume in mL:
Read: 100 mL
